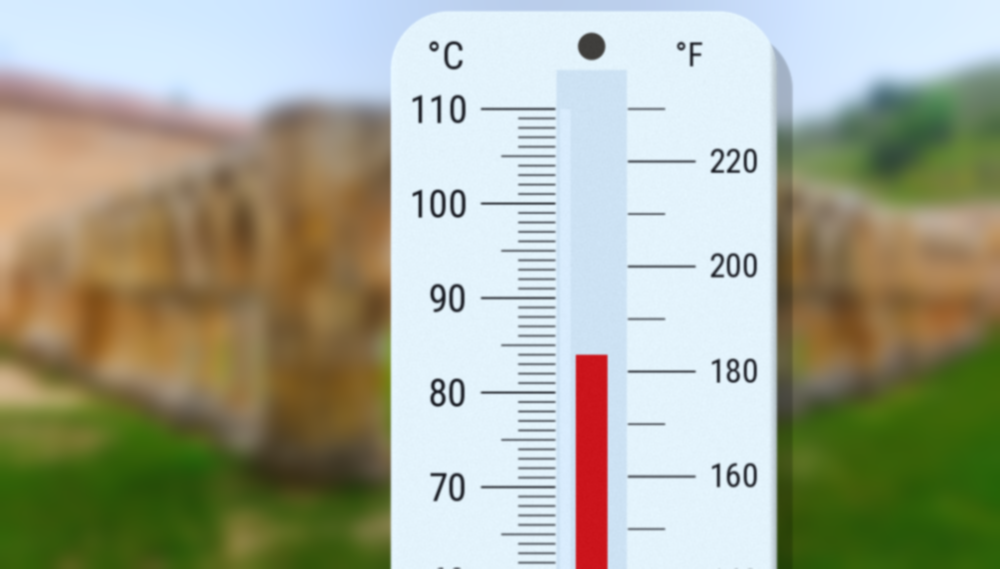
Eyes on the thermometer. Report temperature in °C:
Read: 84 °C
